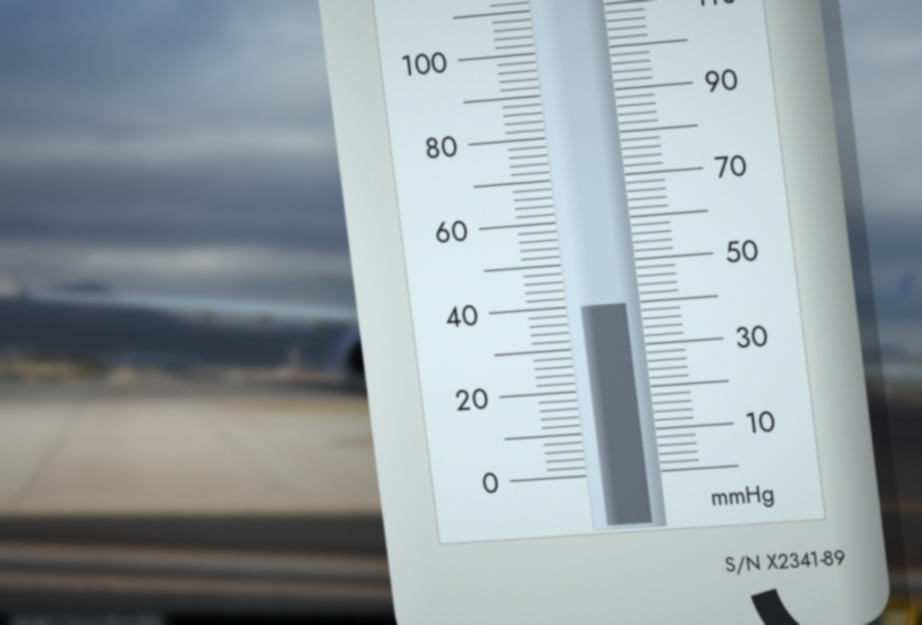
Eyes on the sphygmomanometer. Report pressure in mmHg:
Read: 40 mmHg
